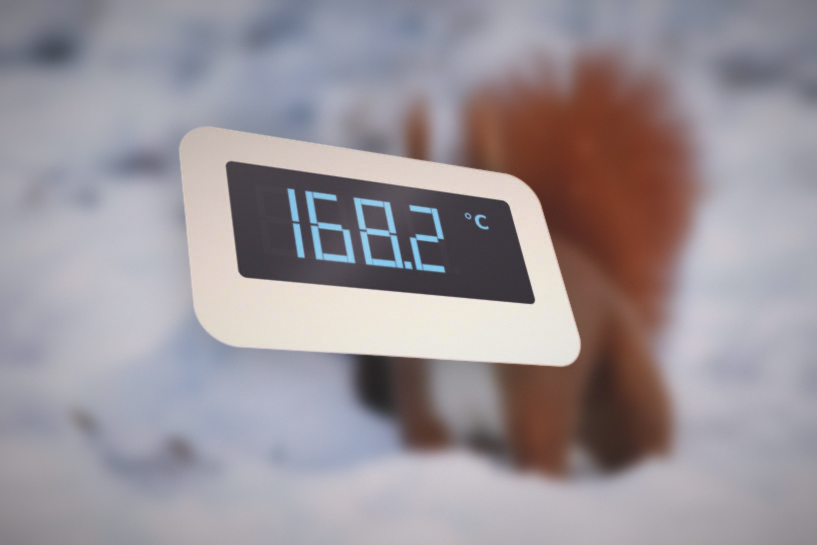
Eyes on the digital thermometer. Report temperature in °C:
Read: 168.2 °C
